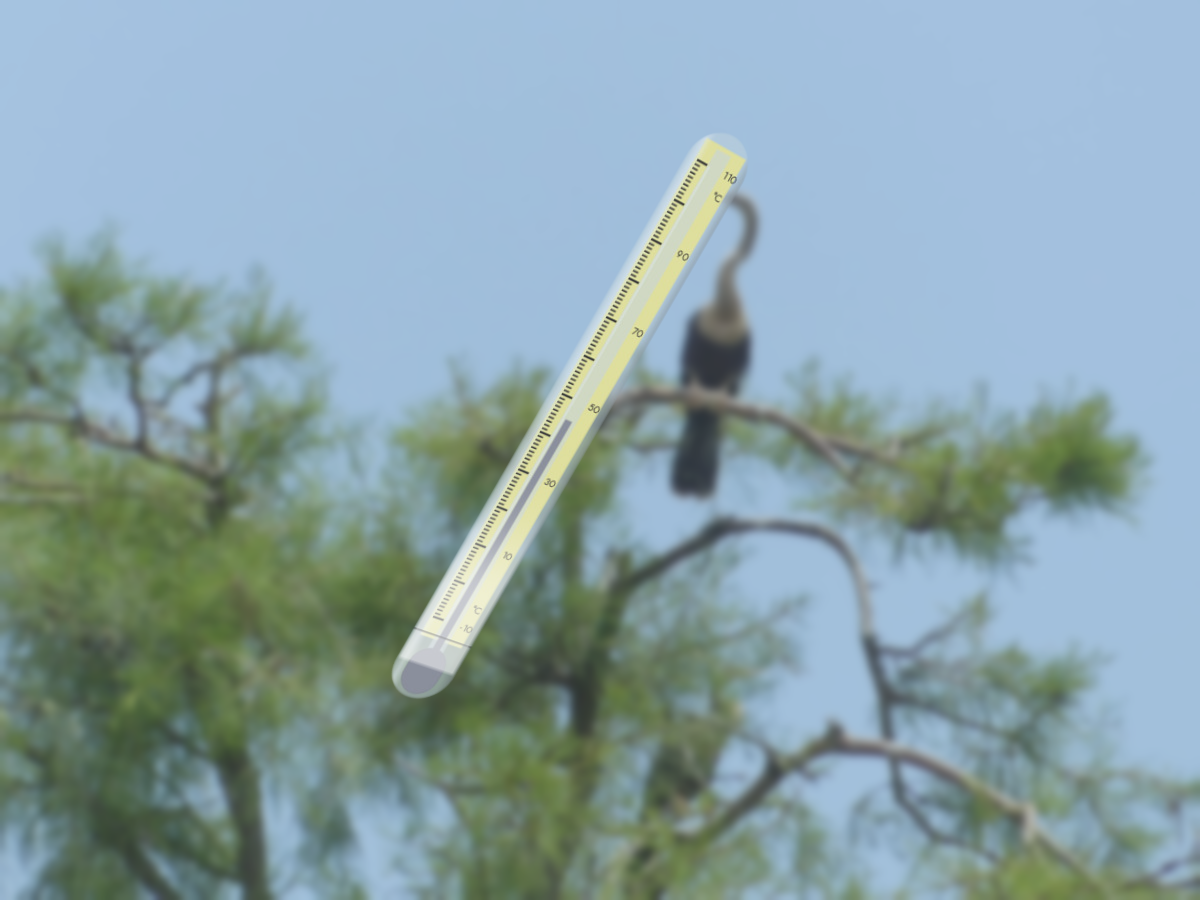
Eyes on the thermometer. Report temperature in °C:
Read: 45 °C
